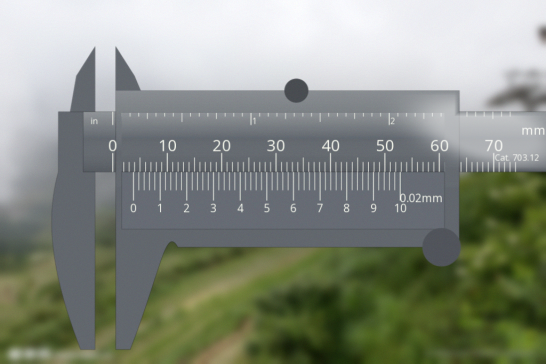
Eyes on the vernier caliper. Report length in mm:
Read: 3.8 mm
